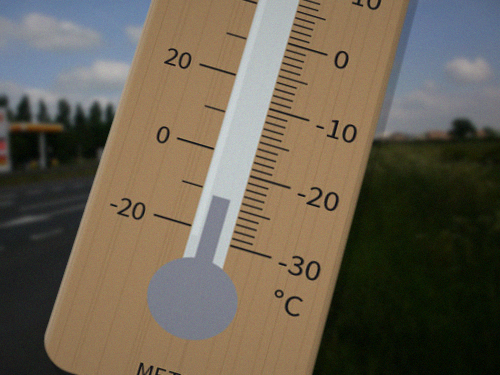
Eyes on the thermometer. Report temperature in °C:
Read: -24 °C
